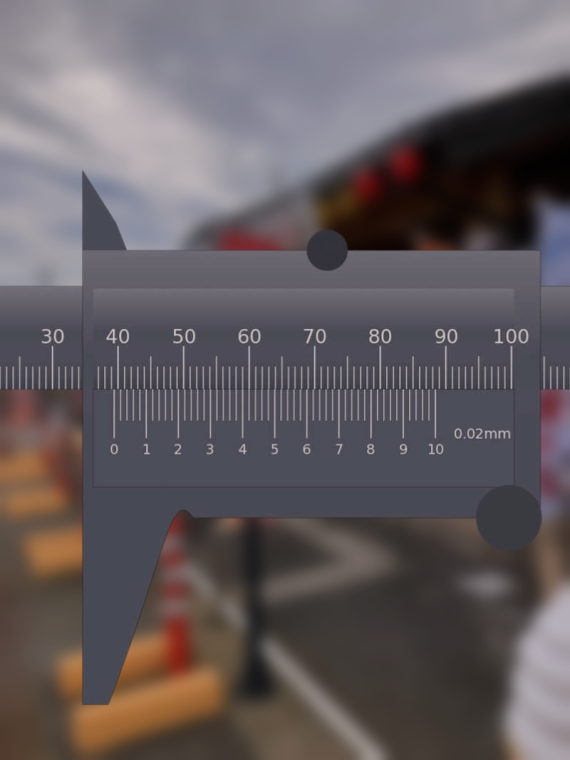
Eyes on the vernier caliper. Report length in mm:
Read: 39.4 mm
